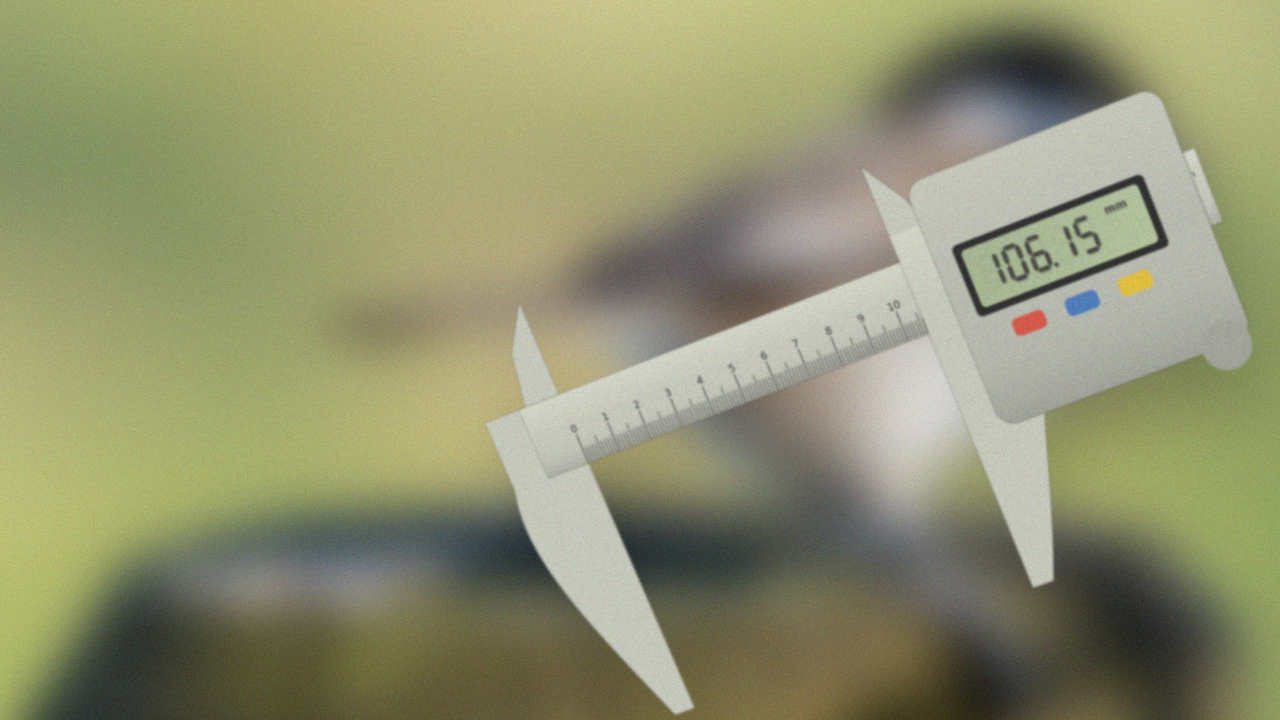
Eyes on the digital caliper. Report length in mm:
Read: 106.15 mm
